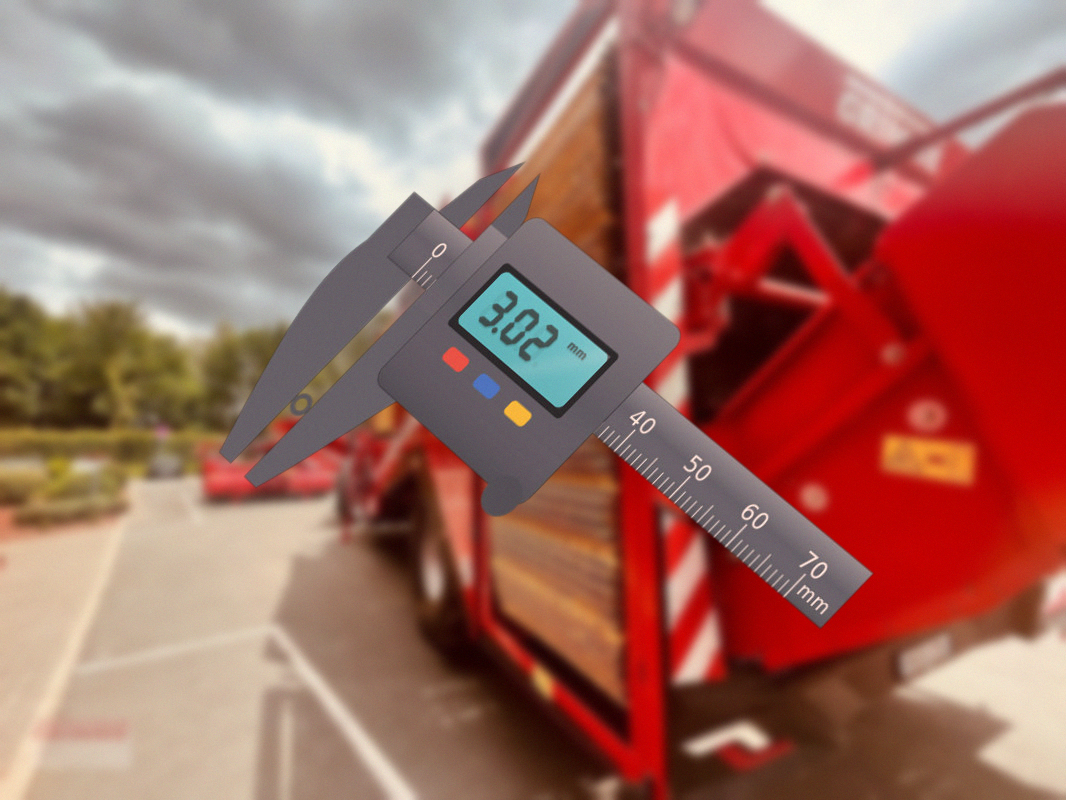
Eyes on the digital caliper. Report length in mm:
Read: 3.02 mm
